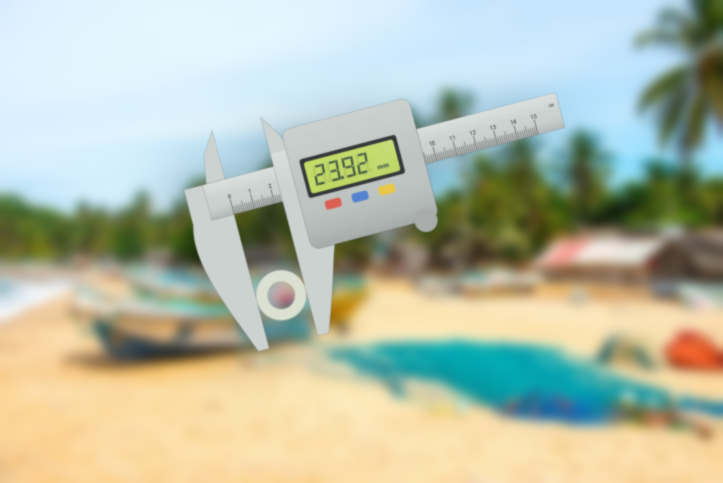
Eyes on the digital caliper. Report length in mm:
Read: 23.92 mm
